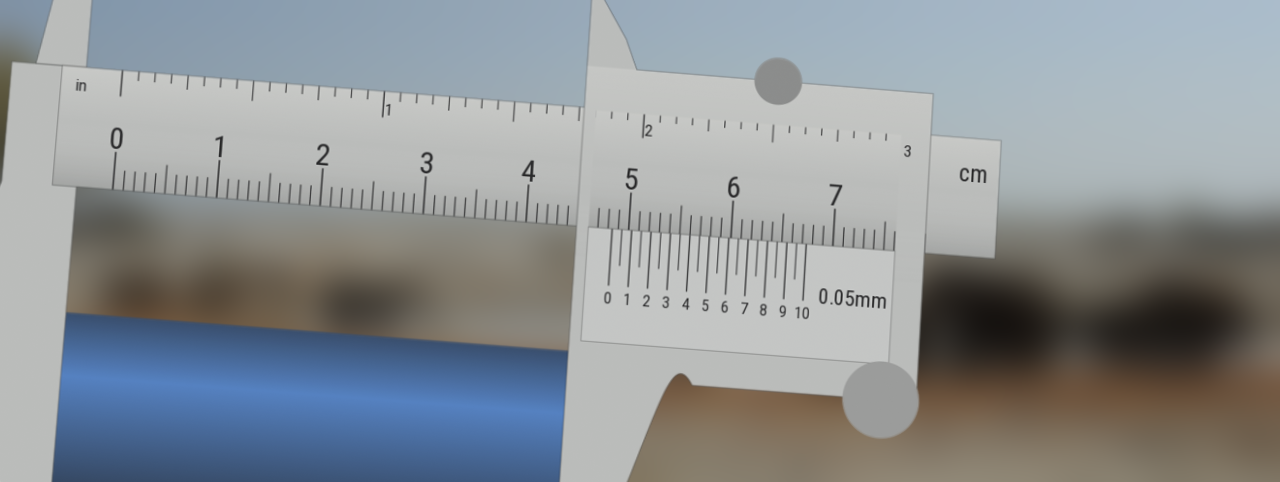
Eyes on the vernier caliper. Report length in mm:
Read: 48.4 mm
